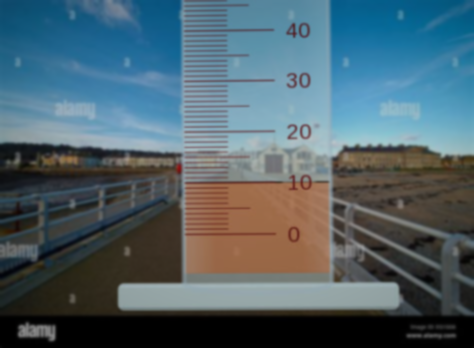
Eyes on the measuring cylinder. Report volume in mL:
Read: 10 mL
